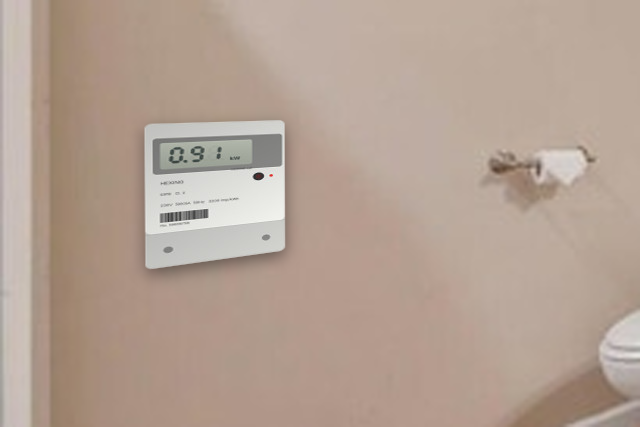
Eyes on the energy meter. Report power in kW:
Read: 0.91 kW
